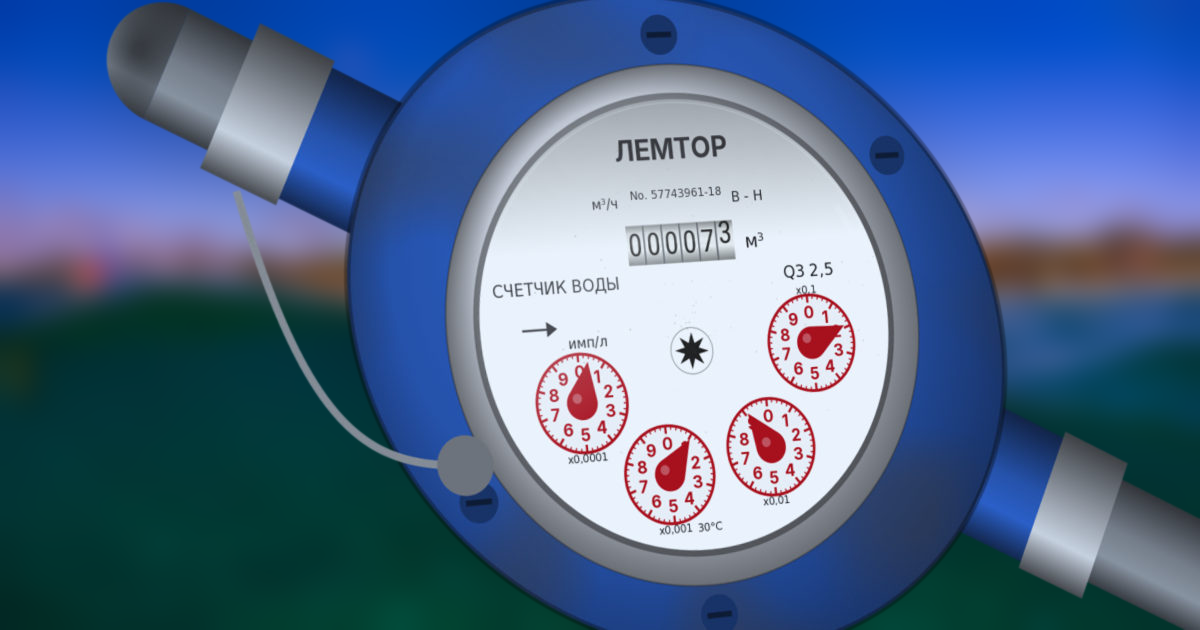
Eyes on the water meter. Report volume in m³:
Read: 73.1910 m³
